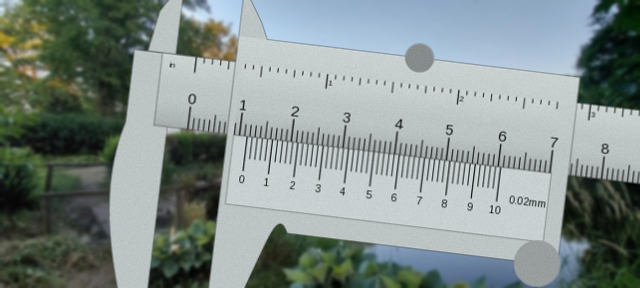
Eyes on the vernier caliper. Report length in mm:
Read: 11.5 mm
